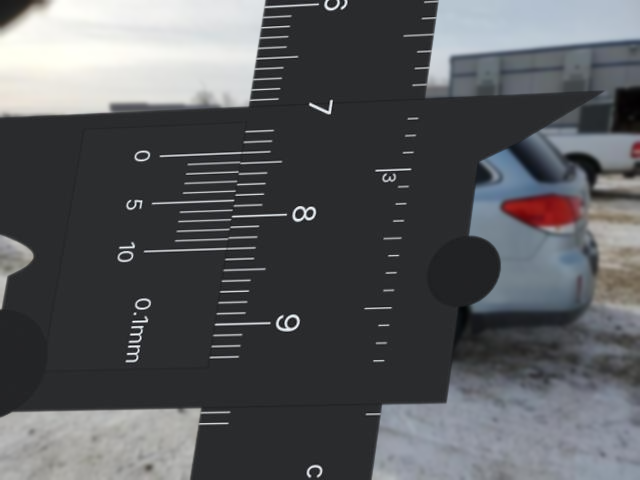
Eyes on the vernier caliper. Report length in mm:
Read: 74.0 mm
